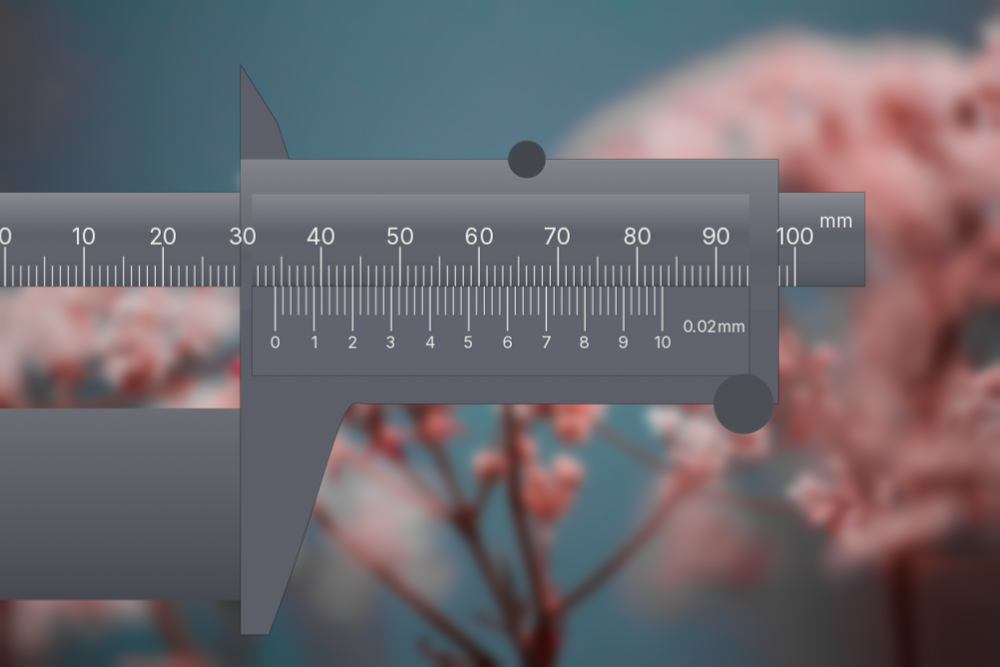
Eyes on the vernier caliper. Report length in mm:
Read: 34.2 mm
